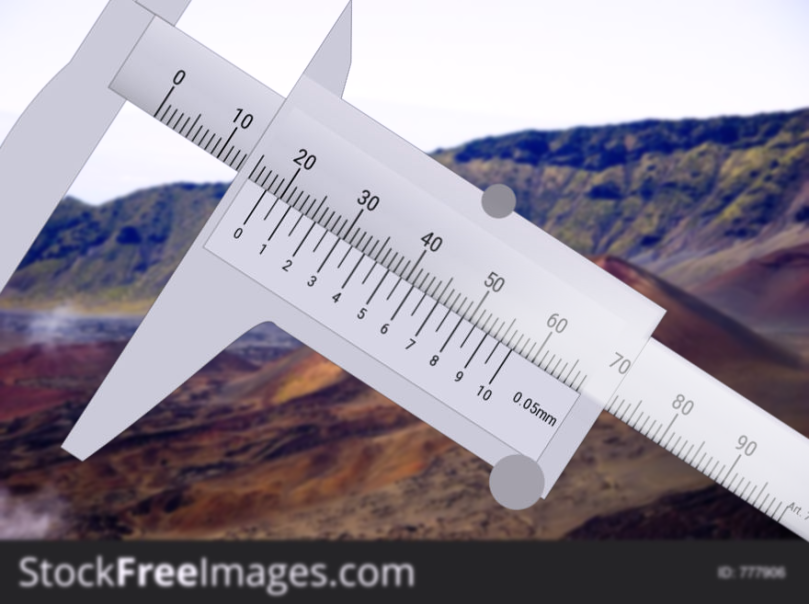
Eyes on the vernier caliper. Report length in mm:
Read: 17.8 mm
